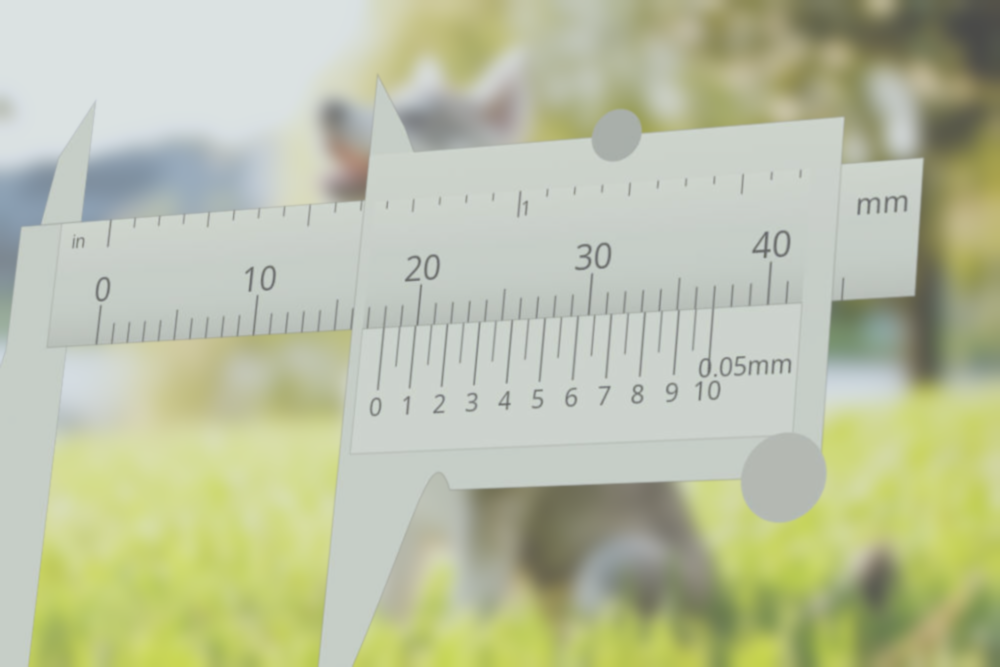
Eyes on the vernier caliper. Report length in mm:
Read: 18.0 mm
